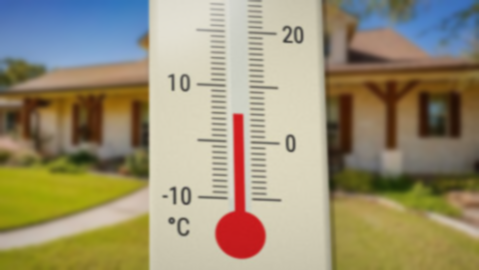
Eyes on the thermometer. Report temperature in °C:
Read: 5 °C
